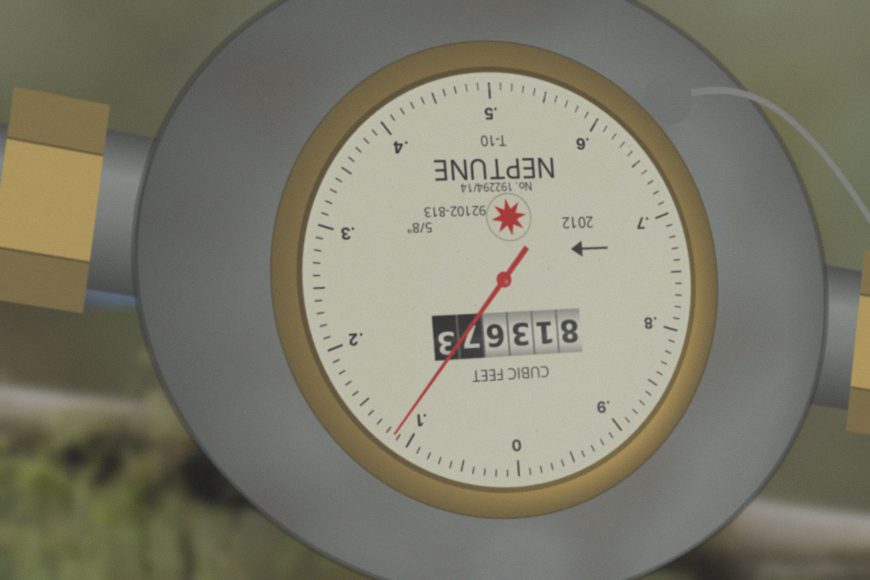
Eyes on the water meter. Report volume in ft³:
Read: 813673.11 ft³
